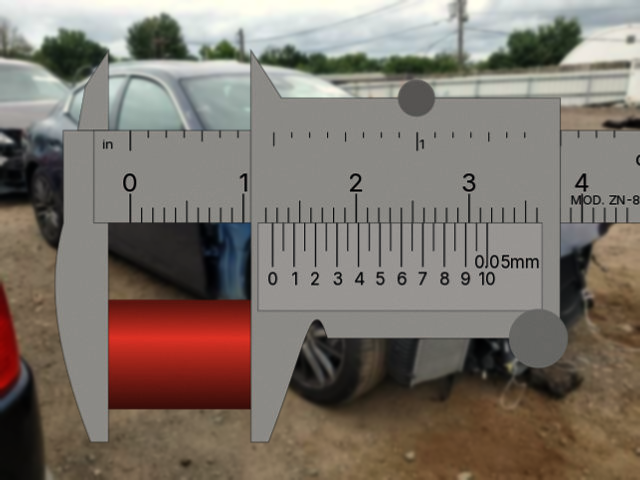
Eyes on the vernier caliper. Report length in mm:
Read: 12.6 mm
